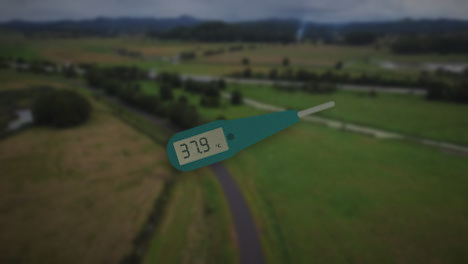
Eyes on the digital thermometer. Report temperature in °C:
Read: 37.9 °C
